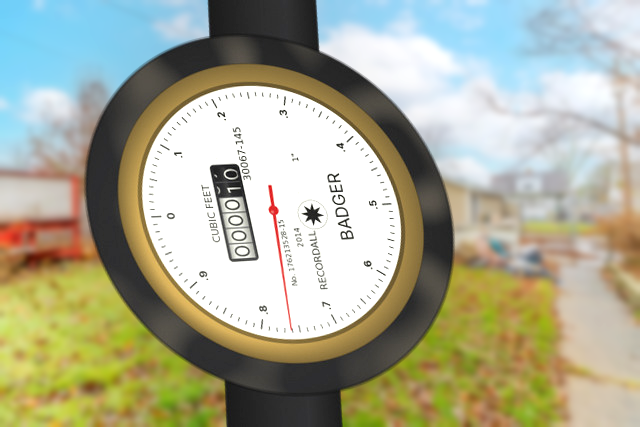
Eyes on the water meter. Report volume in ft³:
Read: 9.76 ft³
